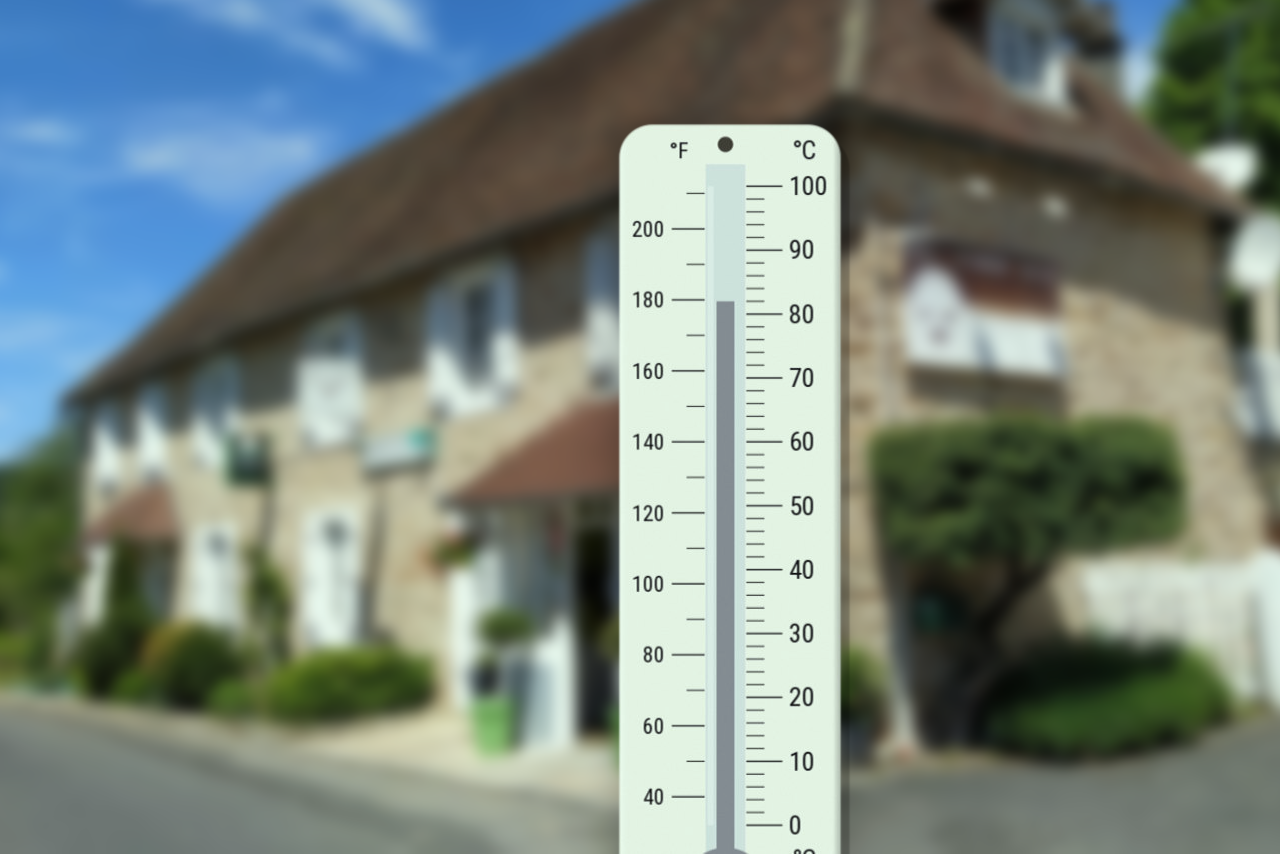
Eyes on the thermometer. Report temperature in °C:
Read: 82 °C
